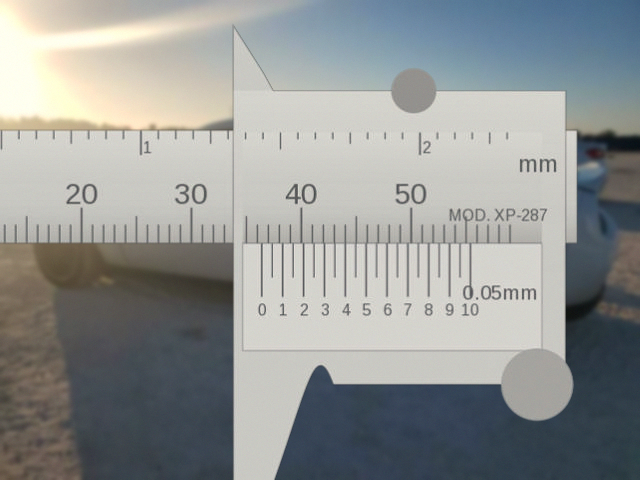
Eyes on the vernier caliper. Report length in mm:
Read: 36.4 mm
